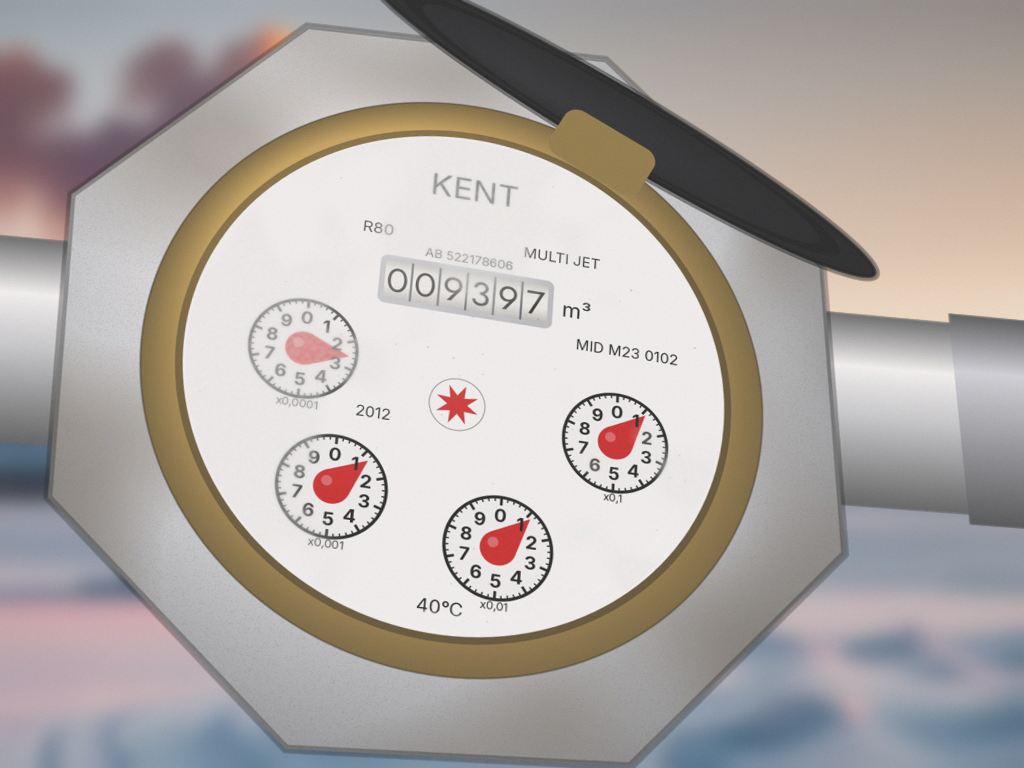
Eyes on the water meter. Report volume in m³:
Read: 9397.1112 m³
